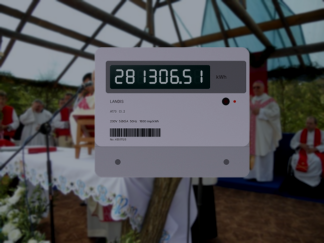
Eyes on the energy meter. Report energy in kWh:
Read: 281306.51 kWh
